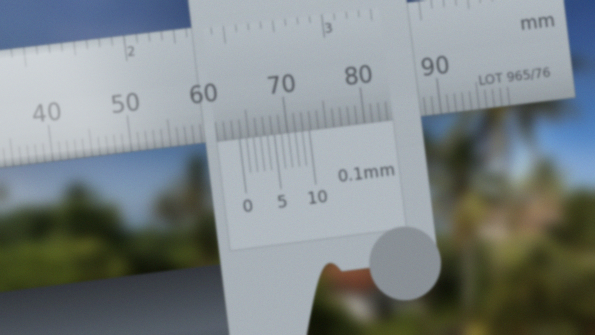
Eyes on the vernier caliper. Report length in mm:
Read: 63.8 mm
